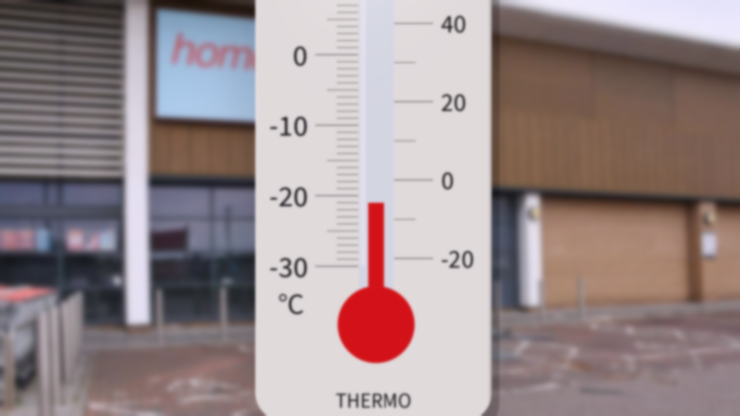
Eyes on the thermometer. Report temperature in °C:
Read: -21 °C
